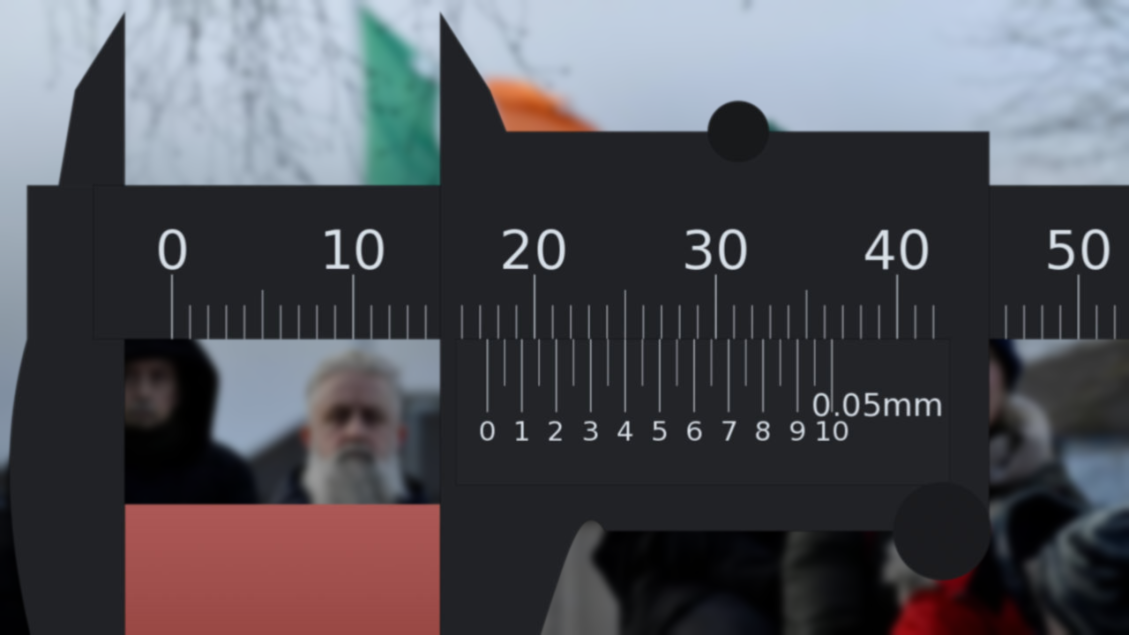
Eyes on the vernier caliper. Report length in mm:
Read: 17.4 mm
